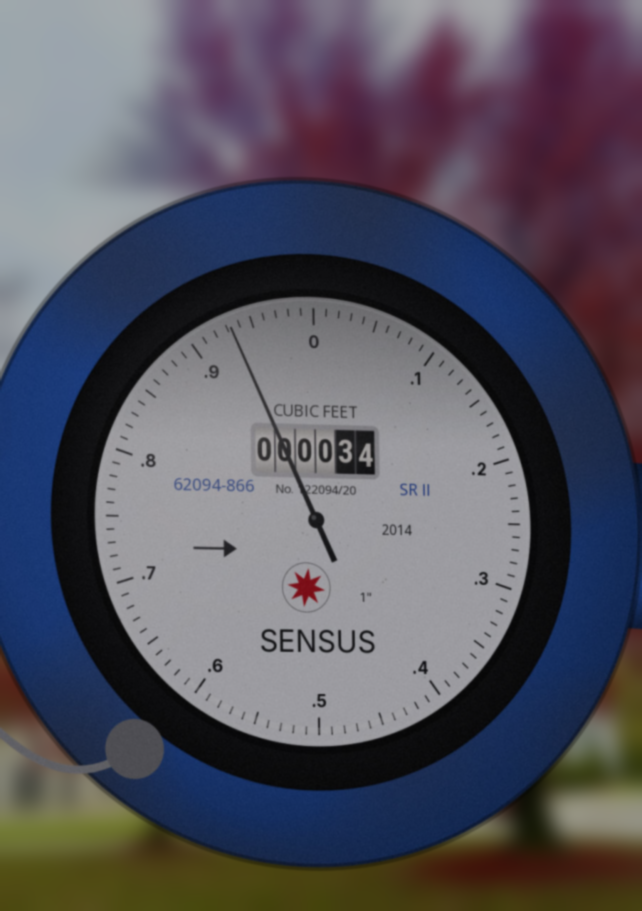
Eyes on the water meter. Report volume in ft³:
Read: 33.93 ft³
